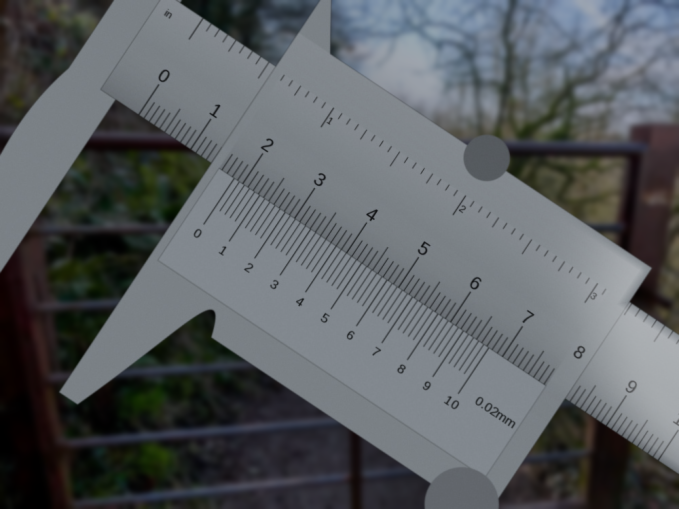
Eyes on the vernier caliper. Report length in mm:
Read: 18.4 mm
